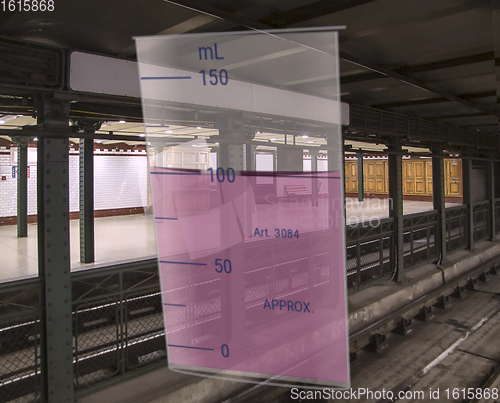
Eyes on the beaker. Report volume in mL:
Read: 100 mL
